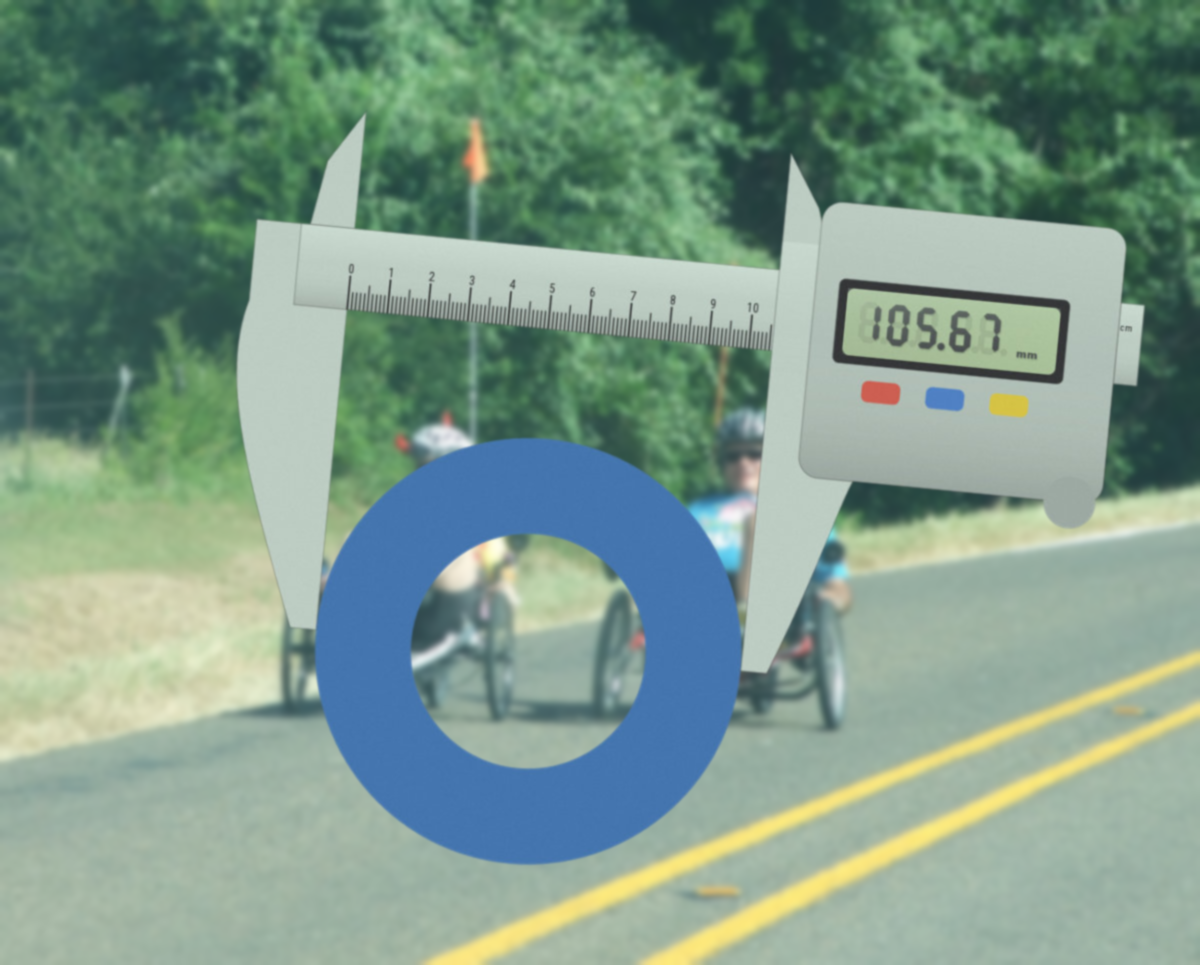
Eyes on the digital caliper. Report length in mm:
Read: 105.67 mm
